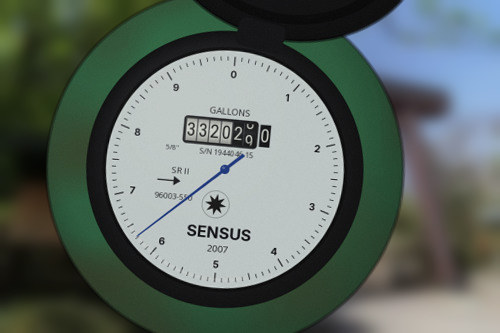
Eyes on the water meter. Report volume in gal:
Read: 3320286.3 gal
